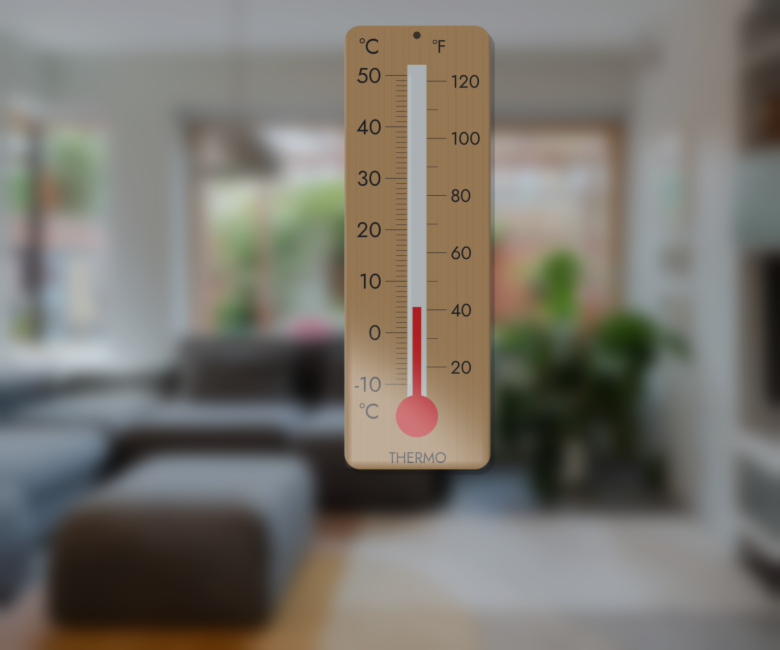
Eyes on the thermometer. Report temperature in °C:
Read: 5 °C
